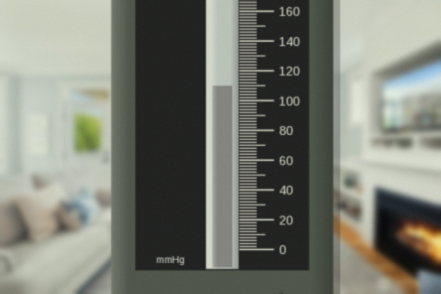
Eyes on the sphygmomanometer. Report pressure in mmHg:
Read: 110 mmHg
